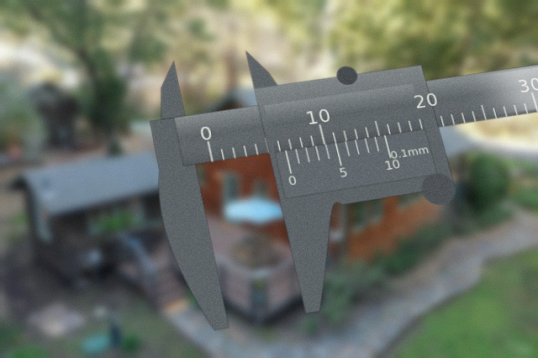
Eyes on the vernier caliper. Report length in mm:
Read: 6.5 mm
